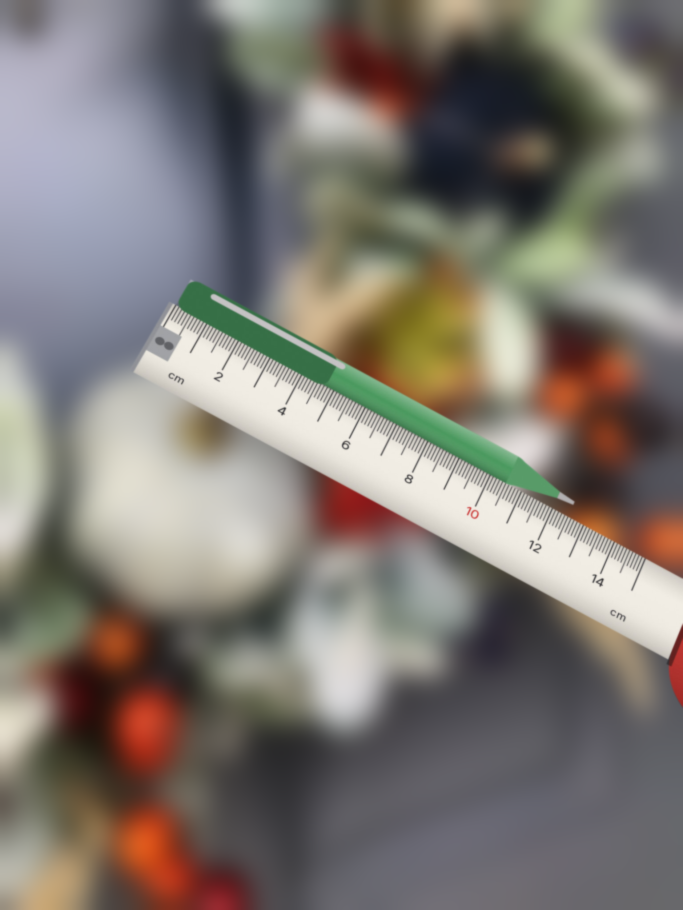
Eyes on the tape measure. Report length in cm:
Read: 12.5 cm
